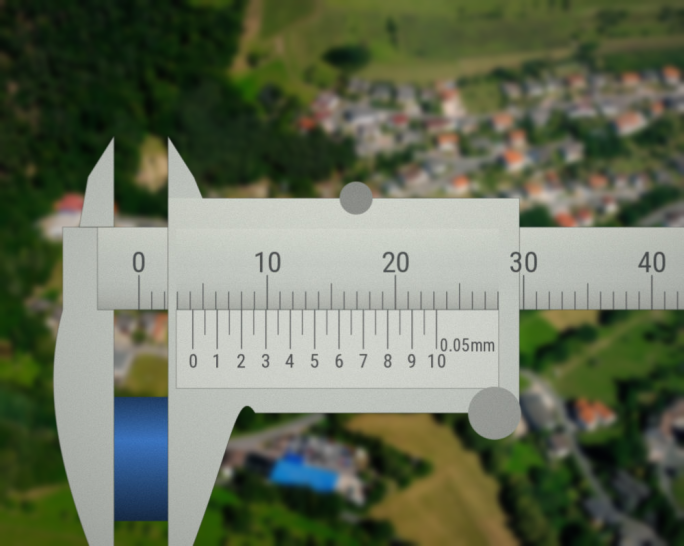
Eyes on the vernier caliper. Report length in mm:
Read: 4.2 mm
